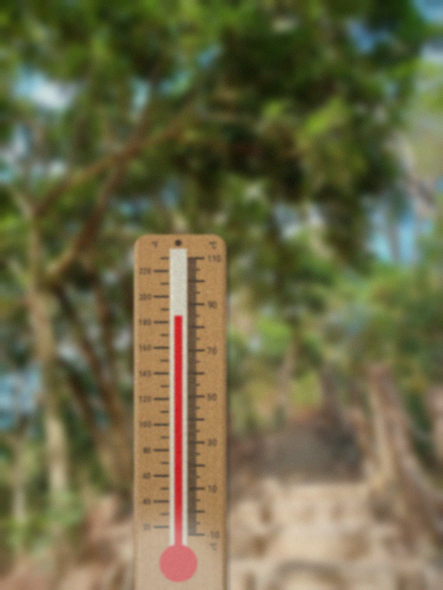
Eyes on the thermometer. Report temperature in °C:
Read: 85 °C
